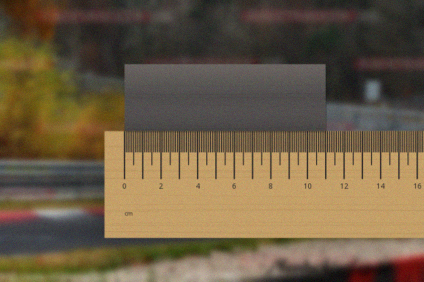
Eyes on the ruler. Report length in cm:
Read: 11 cm
